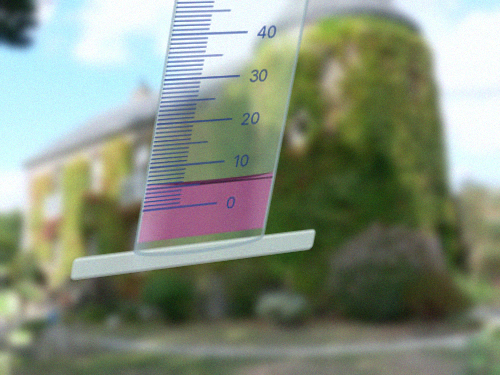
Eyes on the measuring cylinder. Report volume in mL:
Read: 5 mL
